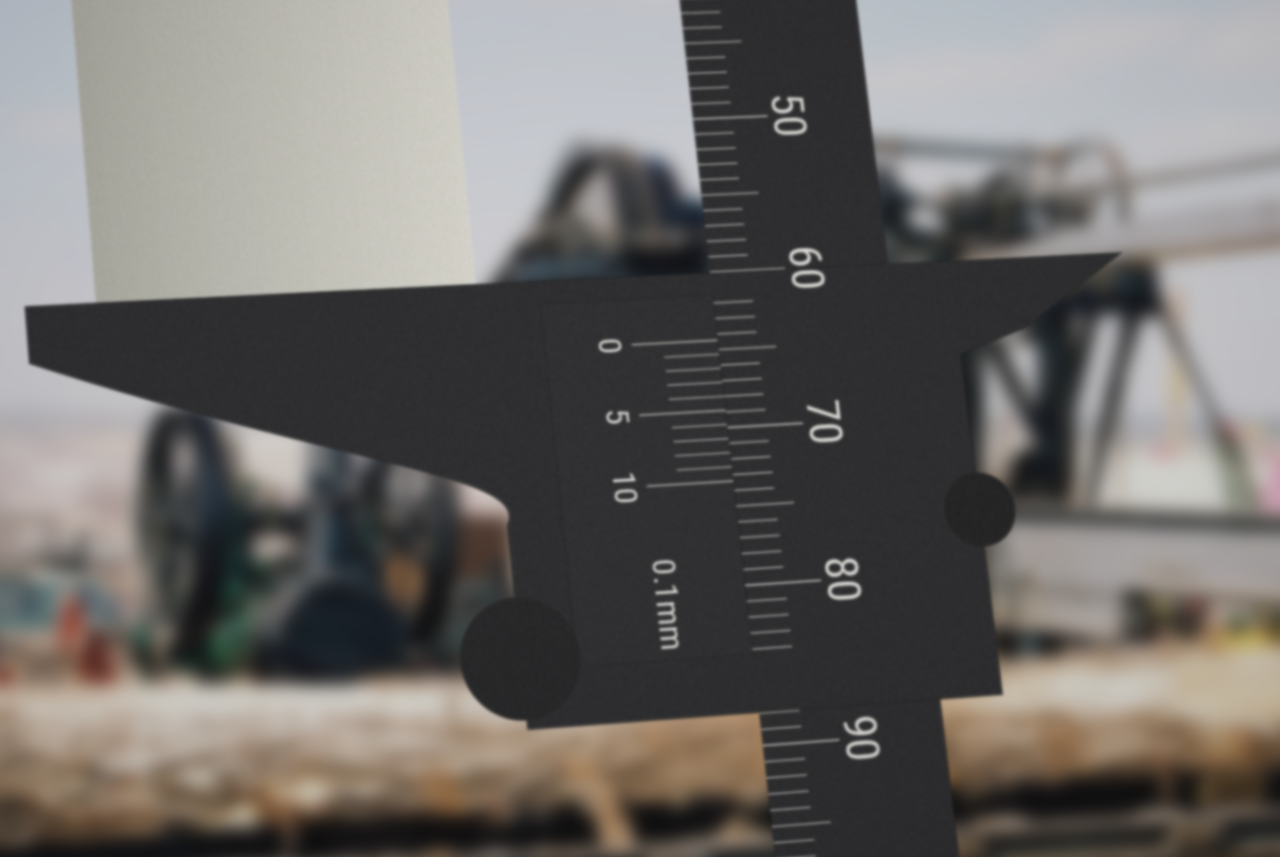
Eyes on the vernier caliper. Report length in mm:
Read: 64.4 mm
